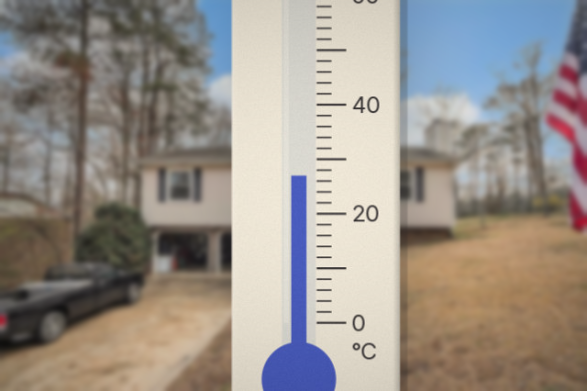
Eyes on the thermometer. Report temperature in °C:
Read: 27 °C
